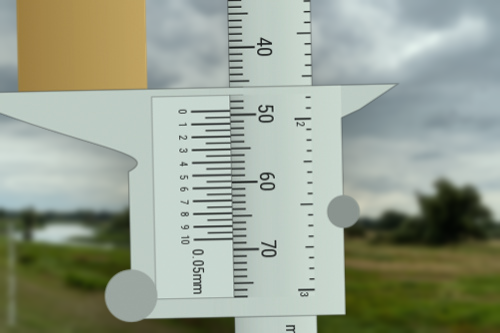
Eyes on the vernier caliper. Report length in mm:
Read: 49.4 mm
